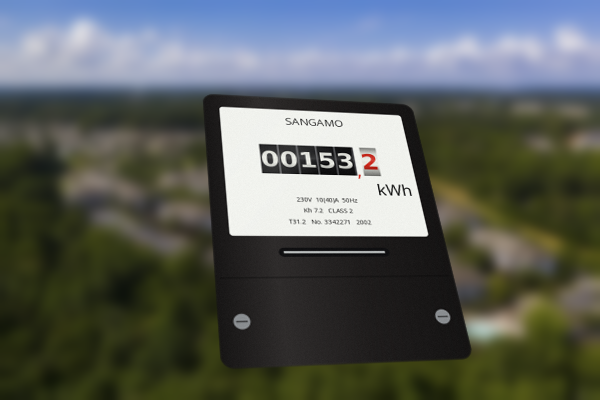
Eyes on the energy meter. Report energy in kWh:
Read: 153.2 kWh
